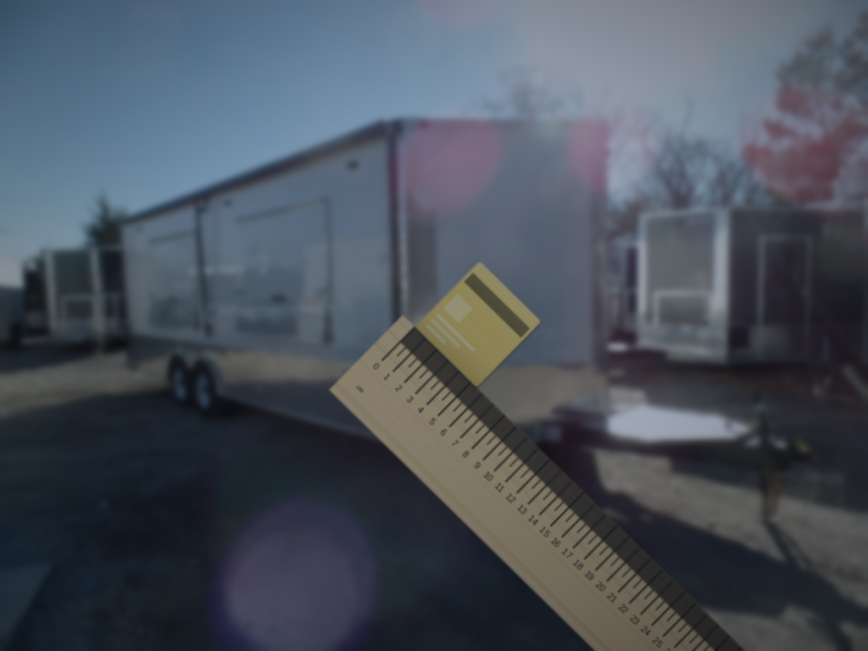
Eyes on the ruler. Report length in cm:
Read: 5.5 cm
